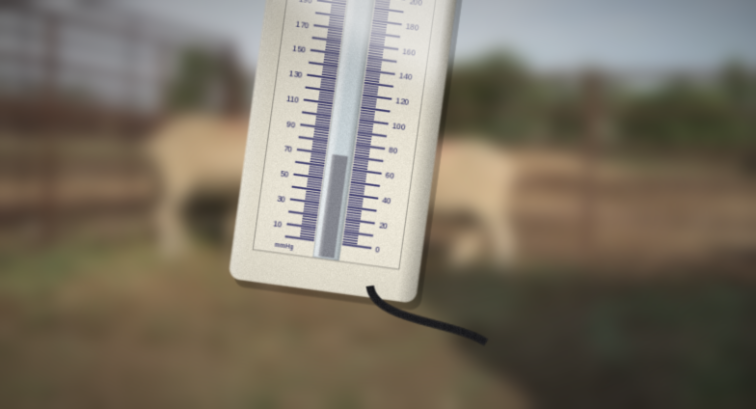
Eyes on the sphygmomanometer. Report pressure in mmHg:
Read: 70 mmHg
